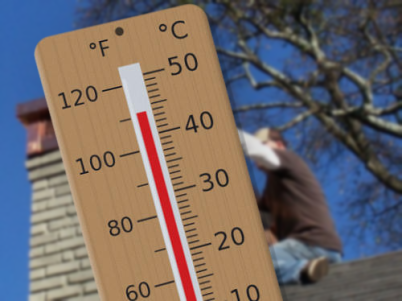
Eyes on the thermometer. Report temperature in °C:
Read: 44 °C
